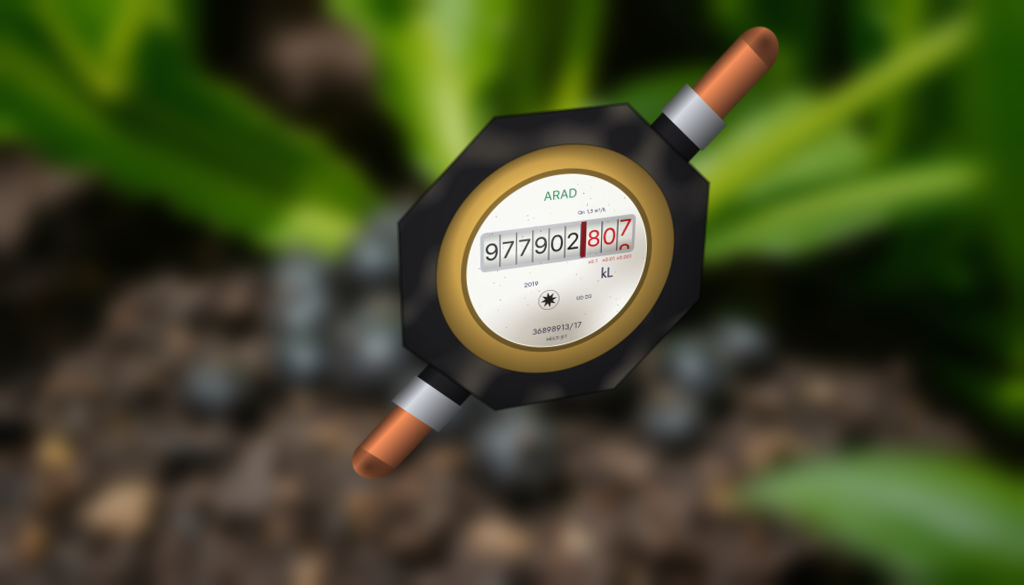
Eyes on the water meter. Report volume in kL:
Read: 977902.807 kL
